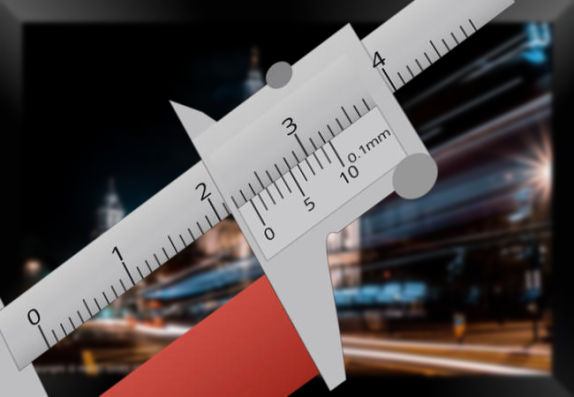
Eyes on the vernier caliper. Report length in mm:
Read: 23.4 mm
